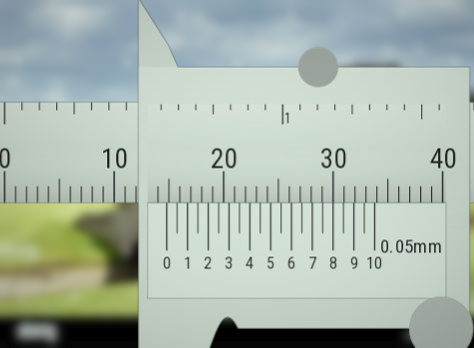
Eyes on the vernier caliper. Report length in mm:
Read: 14.8 mm
